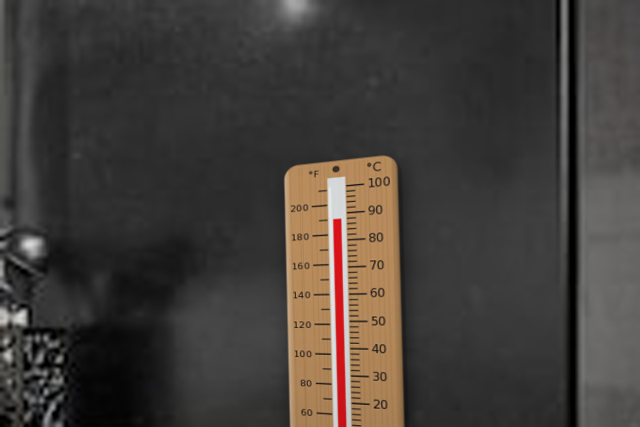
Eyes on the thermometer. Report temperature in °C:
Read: 88 °C
